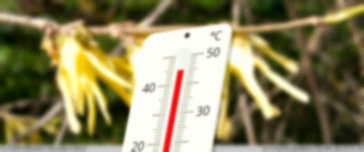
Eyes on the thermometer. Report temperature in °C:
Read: 45 °C
